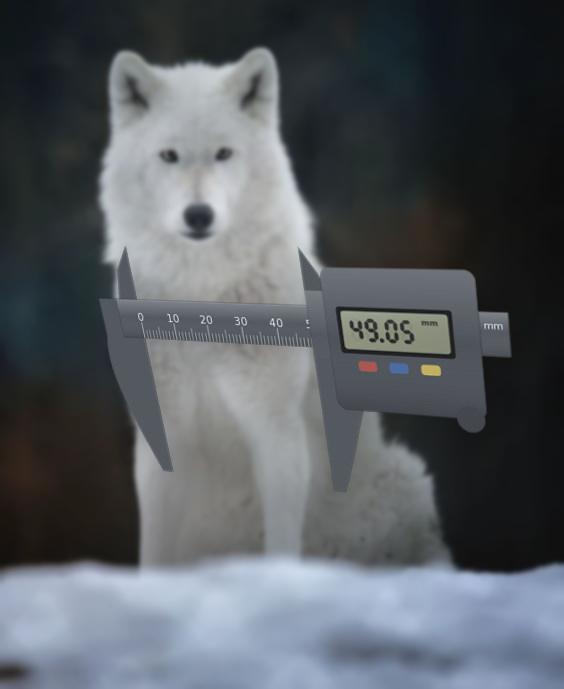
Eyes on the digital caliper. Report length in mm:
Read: 49.05 mm
